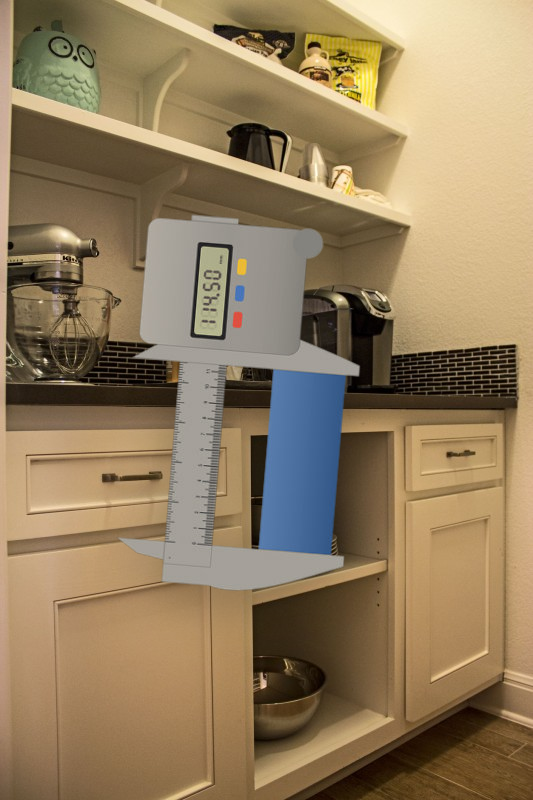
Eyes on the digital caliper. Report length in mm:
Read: 114.50 mm
